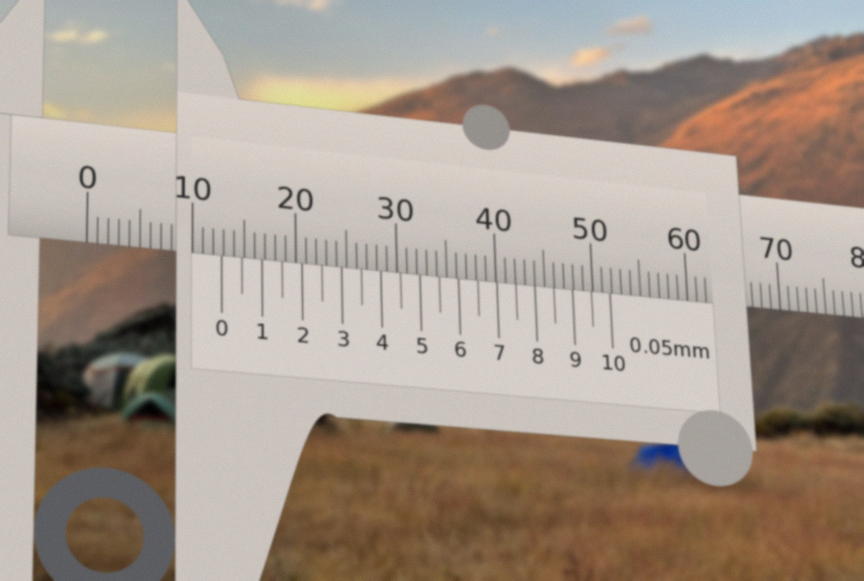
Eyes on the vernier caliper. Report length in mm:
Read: 12.8 mm
